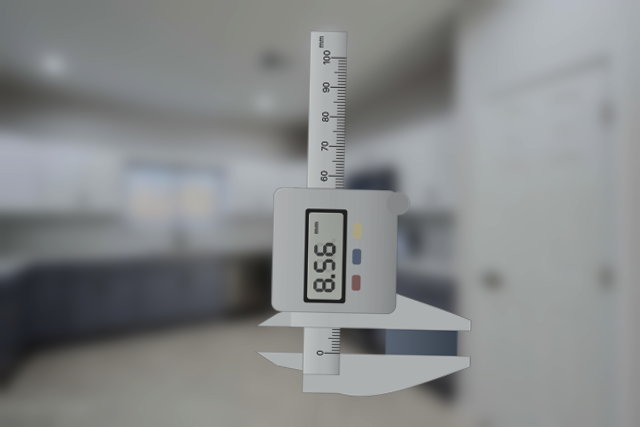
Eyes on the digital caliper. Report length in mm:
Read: 8.56 mm
